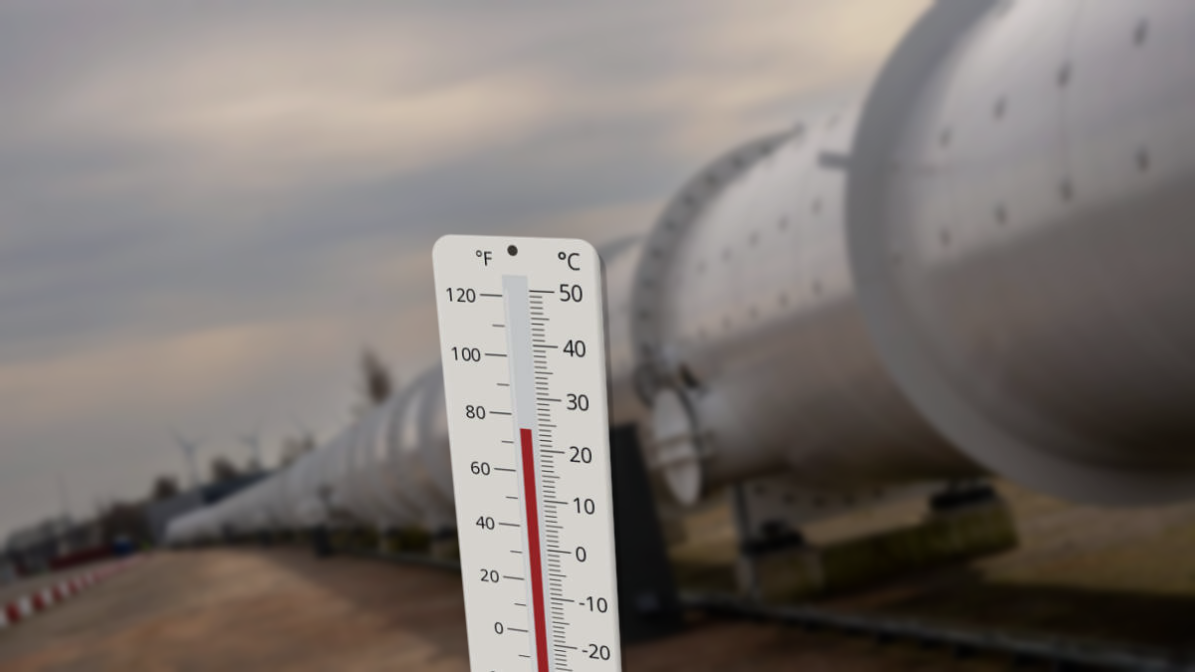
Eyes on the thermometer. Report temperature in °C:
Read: 24 °C
